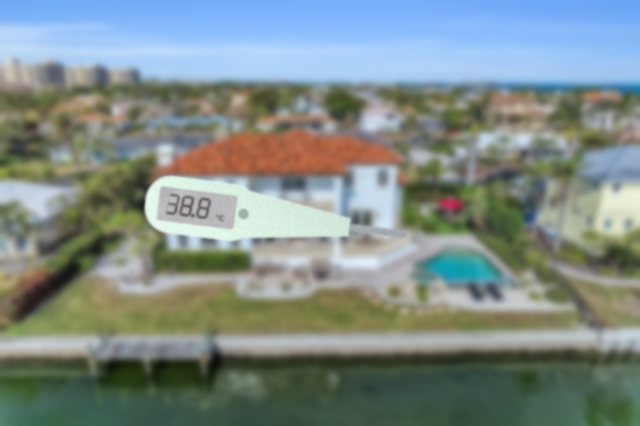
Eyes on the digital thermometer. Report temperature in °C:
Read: 38.8 °C
